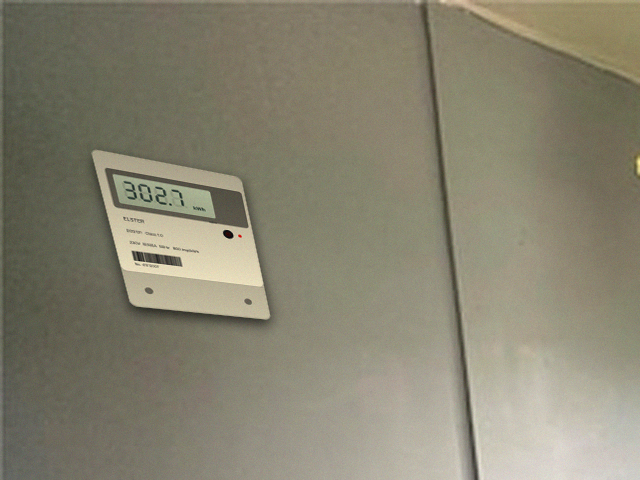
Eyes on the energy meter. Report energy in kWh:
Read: 302.7 kWh
